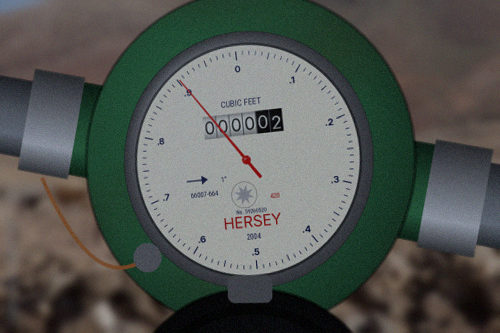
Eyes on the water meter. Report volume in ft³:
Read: 1.90 ft³
